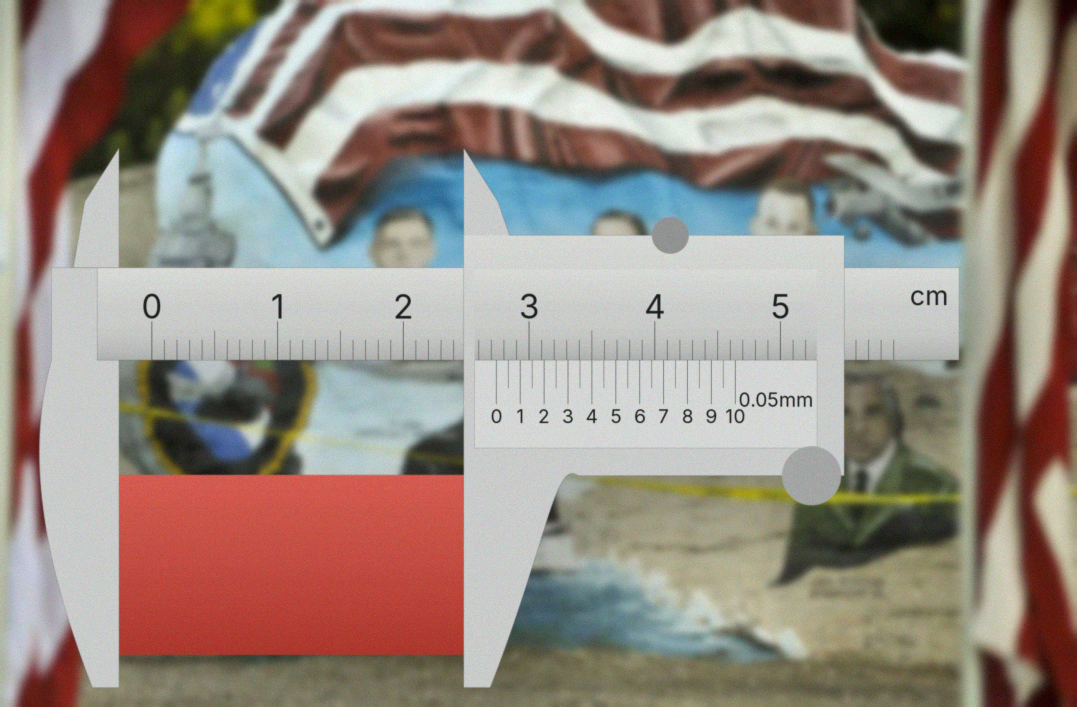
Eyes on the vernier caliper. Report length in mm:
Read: 27.4 mm
